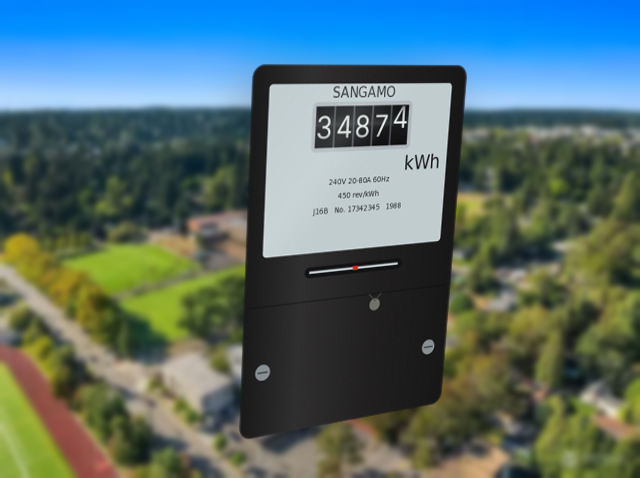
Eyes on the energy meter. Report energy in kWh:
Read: 34874 kWh
